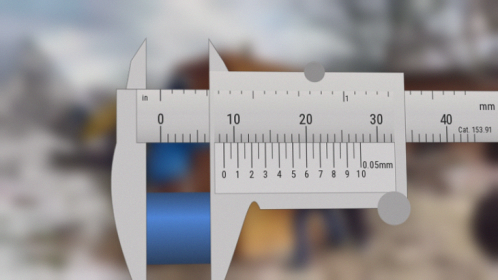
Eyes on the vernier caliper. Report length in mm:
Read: 8.6 mm
